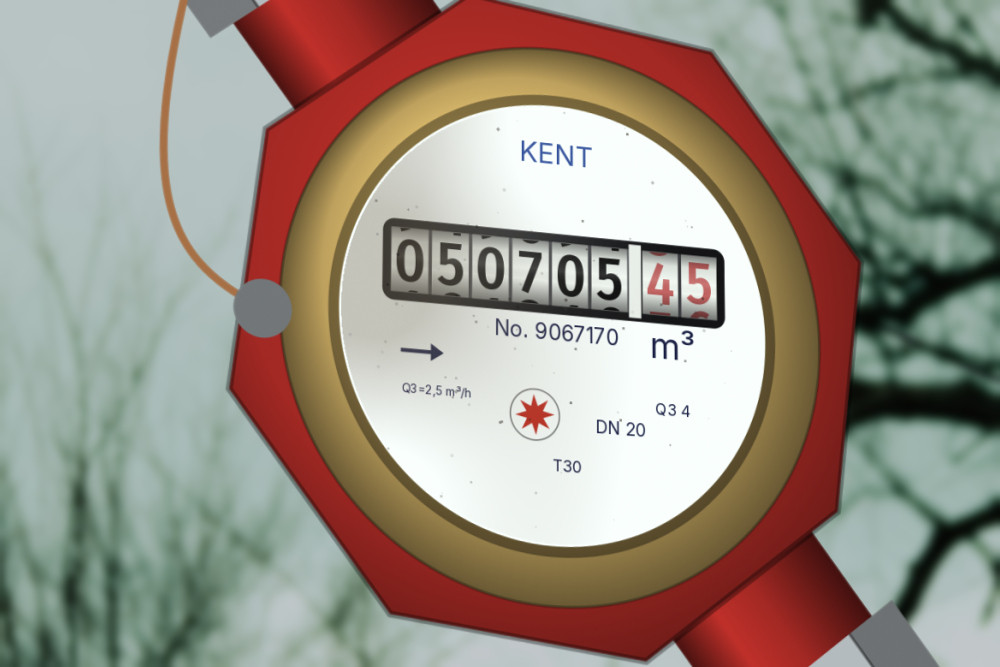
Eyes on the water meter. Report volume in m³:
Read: 50705.45 m³
